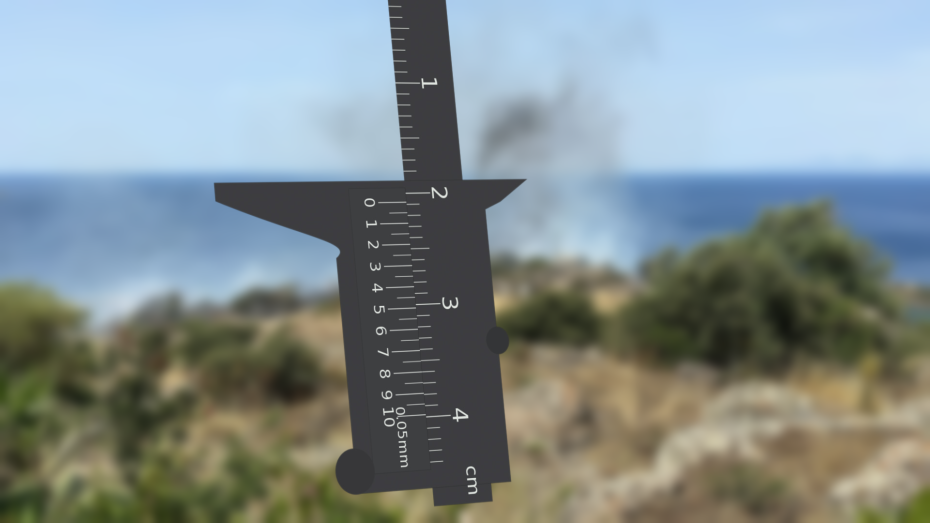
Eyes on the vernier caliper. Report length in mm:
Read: 20.8 mm
